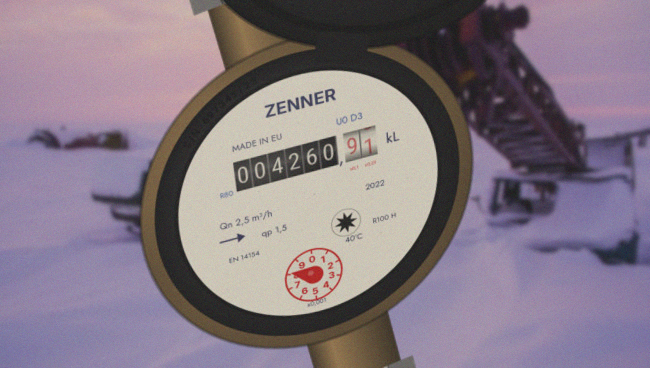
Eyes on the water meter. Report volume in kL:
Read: 4260.908 kL
